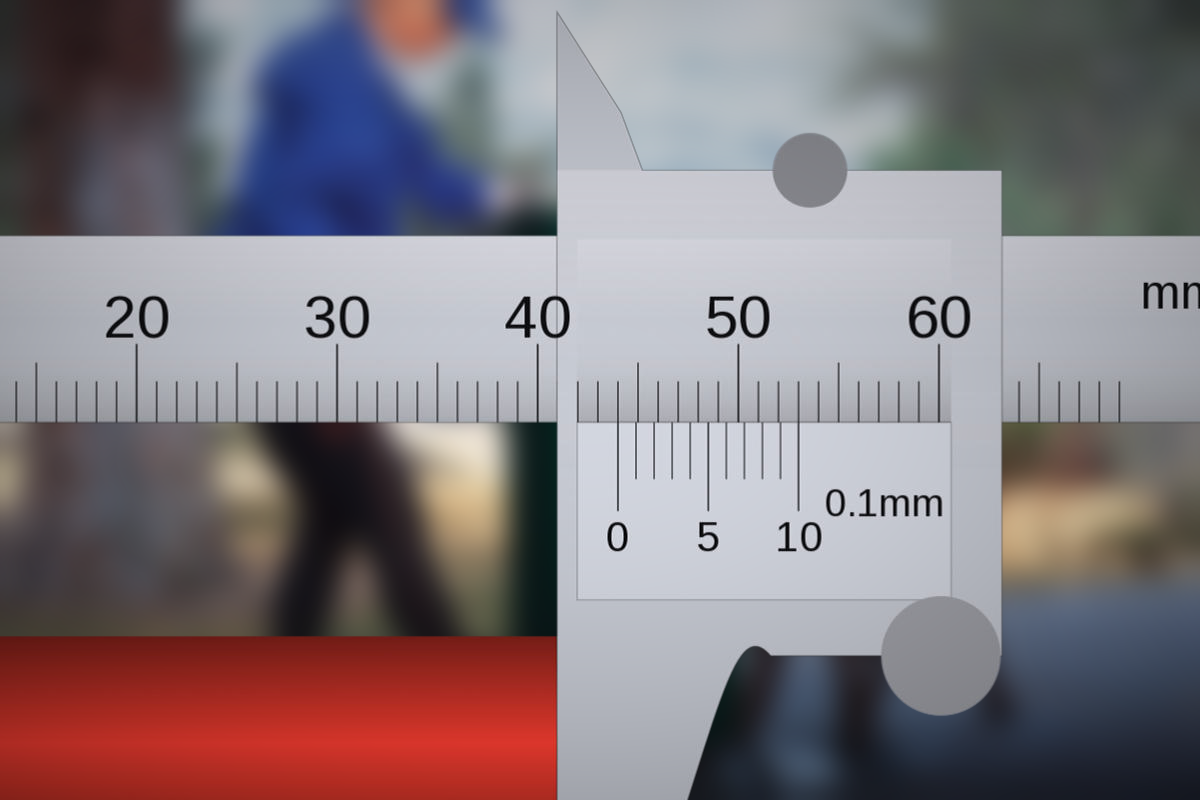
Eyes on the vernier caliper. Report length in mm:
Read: 44.0 mm
